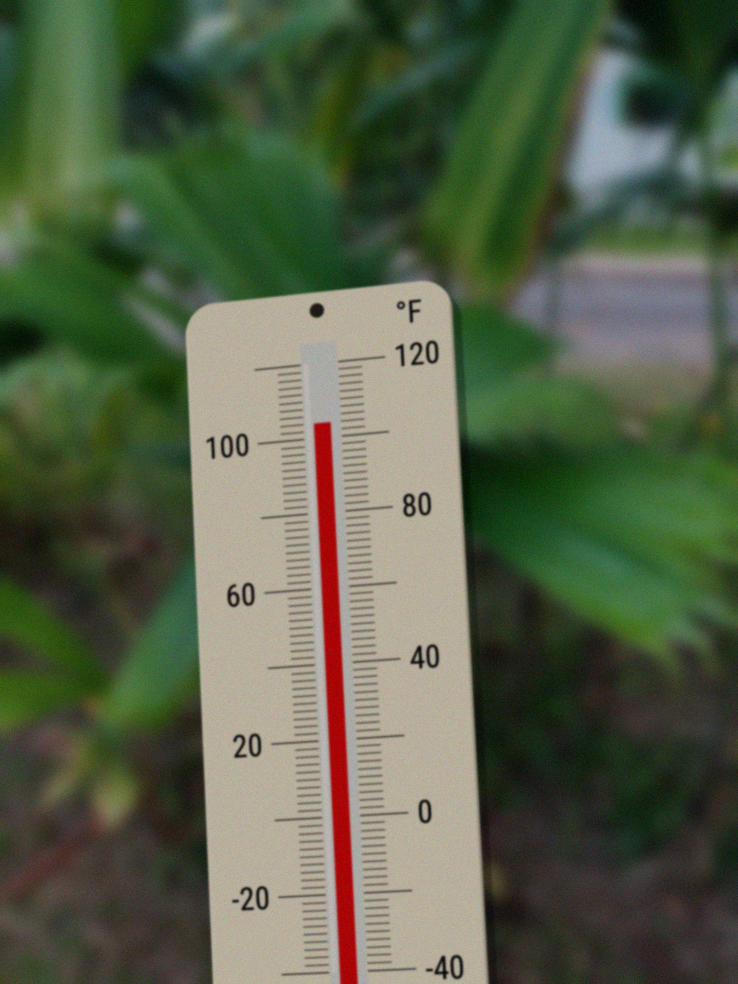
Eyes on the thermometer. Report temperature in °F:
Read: 104 °F
